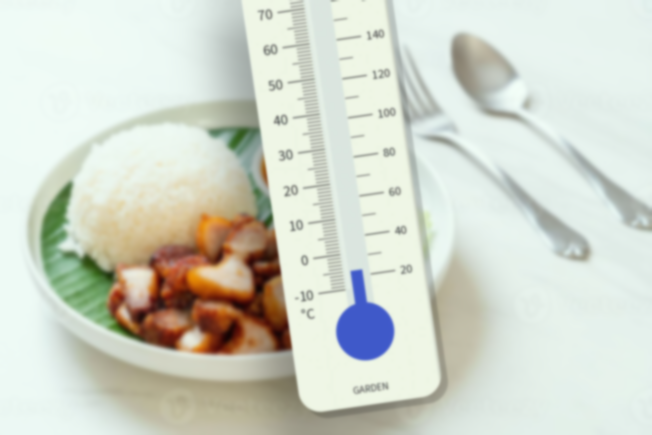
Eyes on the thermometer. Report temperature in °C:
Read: -5 °C
